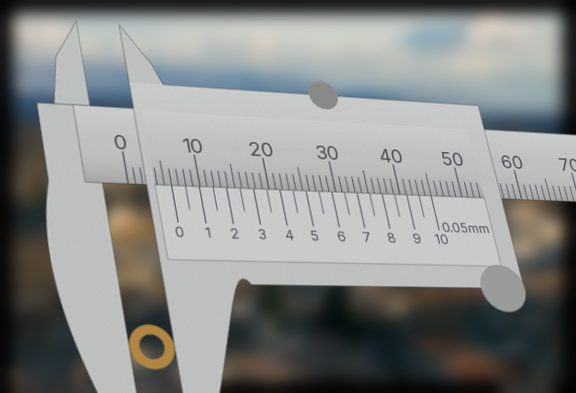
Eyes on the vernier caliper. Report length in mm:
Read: 6.0 mm
